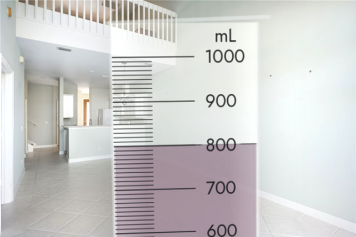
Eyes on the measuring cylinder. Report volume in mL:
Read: 800 mL
